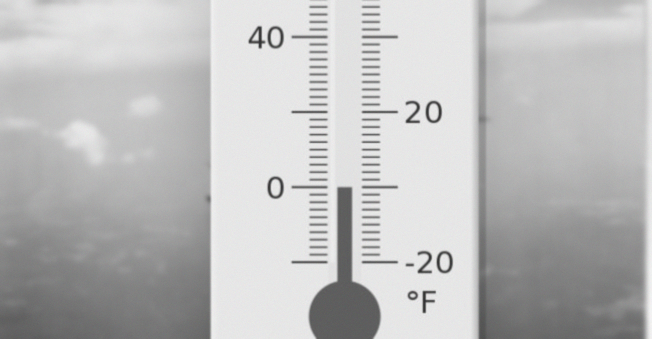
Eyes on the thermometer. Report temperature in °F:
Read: 0 °F
